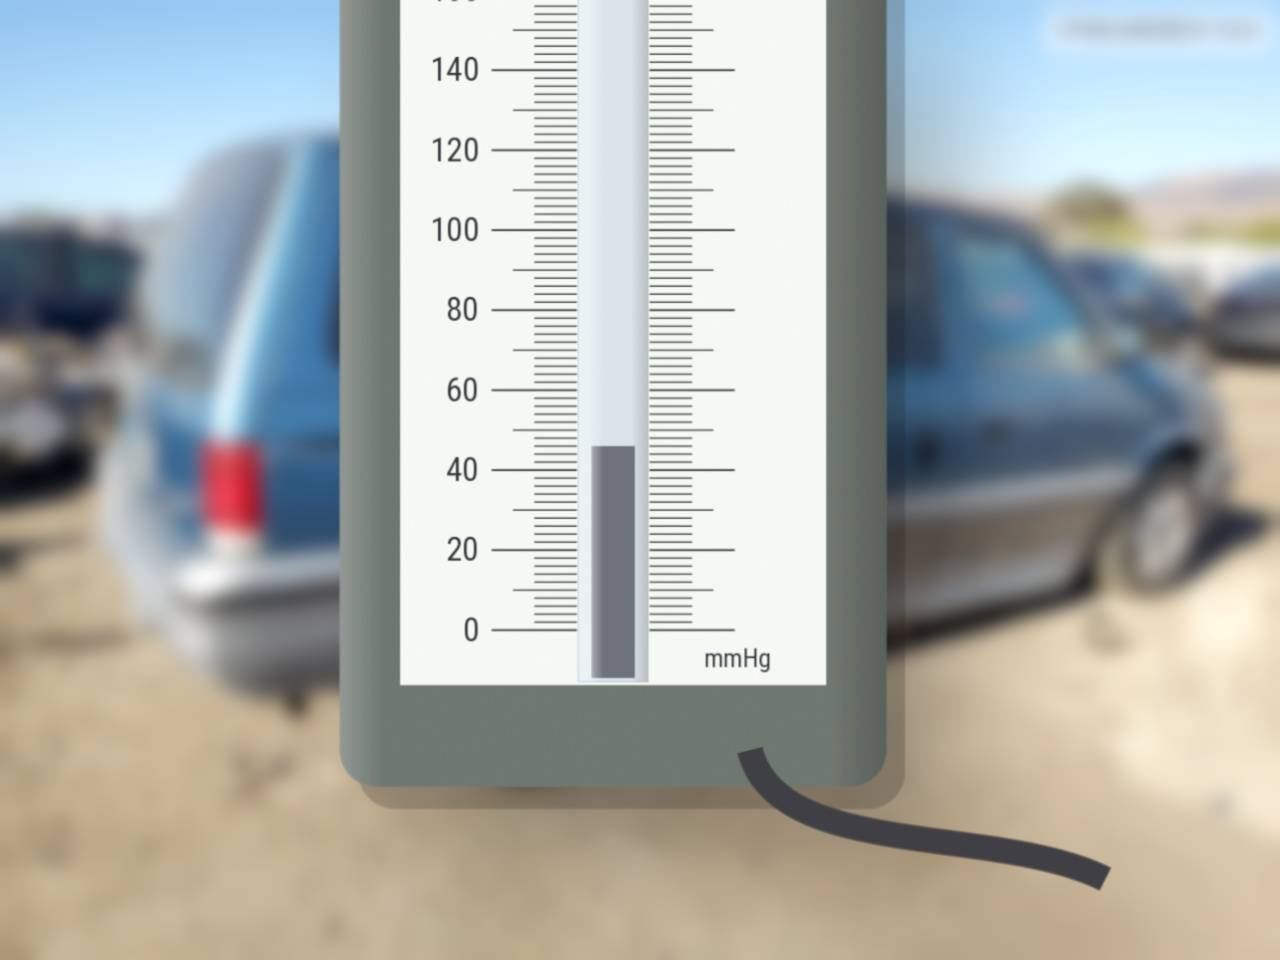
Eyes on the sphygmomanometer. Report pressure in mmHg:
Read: 46 mmHg
